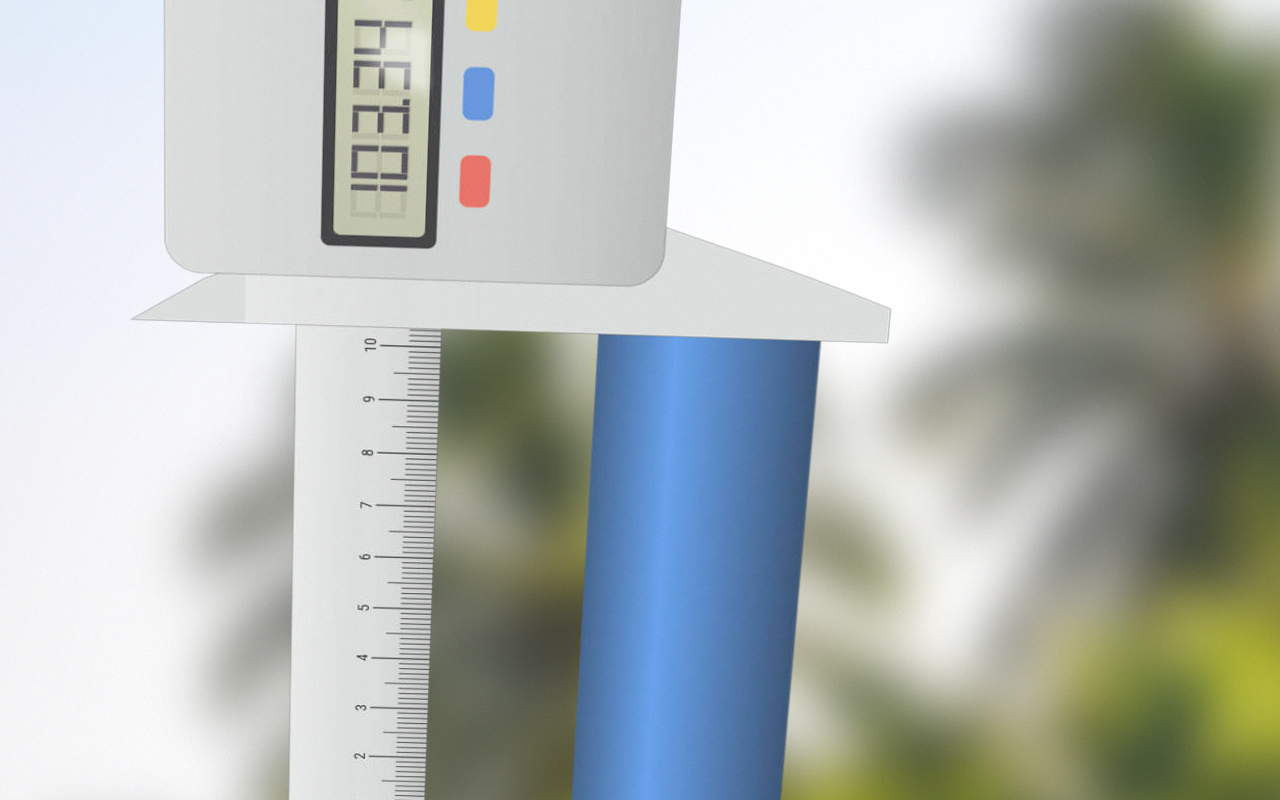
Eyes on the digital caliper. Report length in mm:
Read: 103.34 mm
